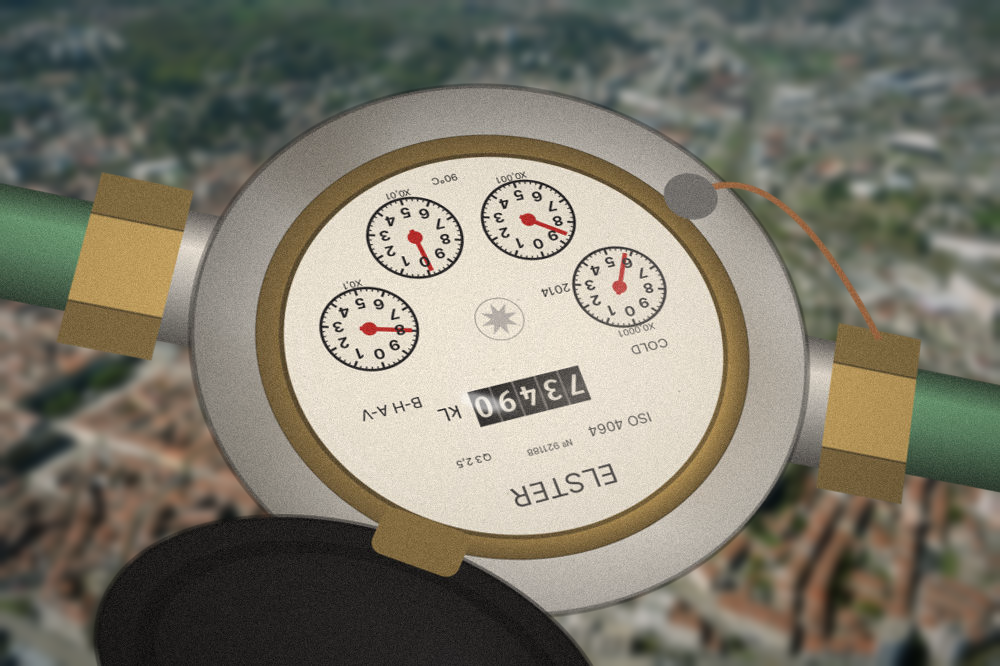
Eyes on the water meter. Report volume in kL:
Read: 73490.7985 kL
